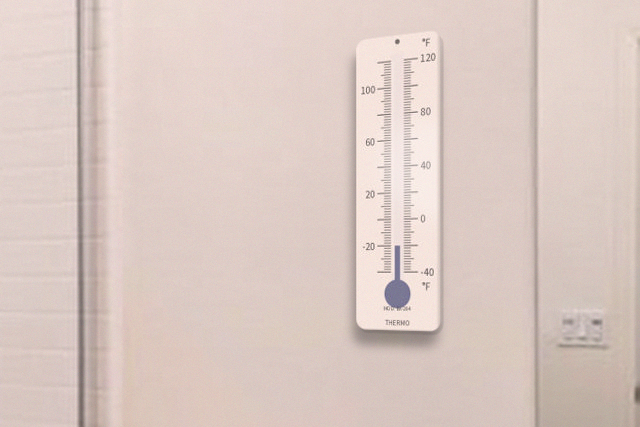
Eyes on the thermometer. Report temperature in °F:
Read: -20 °F
